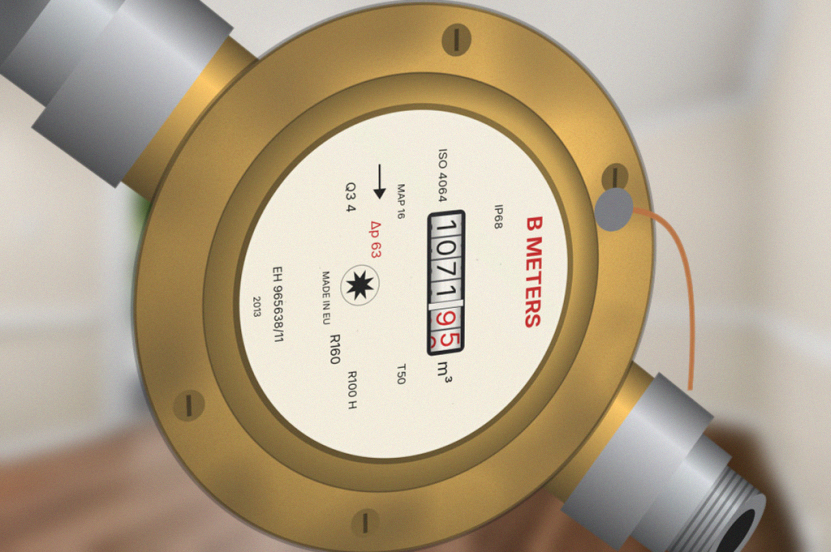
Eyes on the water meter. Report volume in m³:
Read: 1071.95 m³
